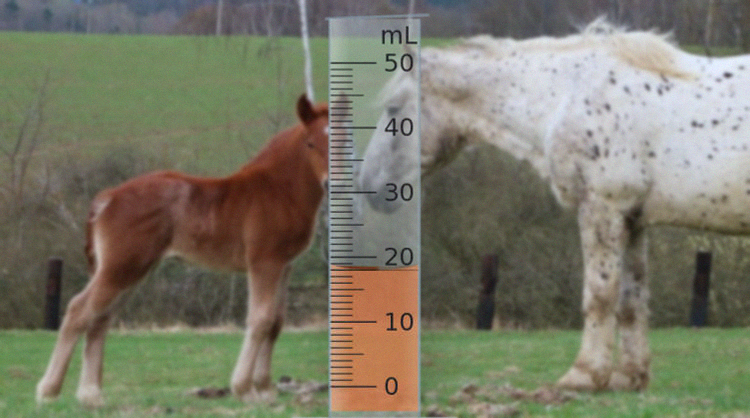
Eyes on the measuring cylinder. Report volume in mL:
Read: 18 mL
